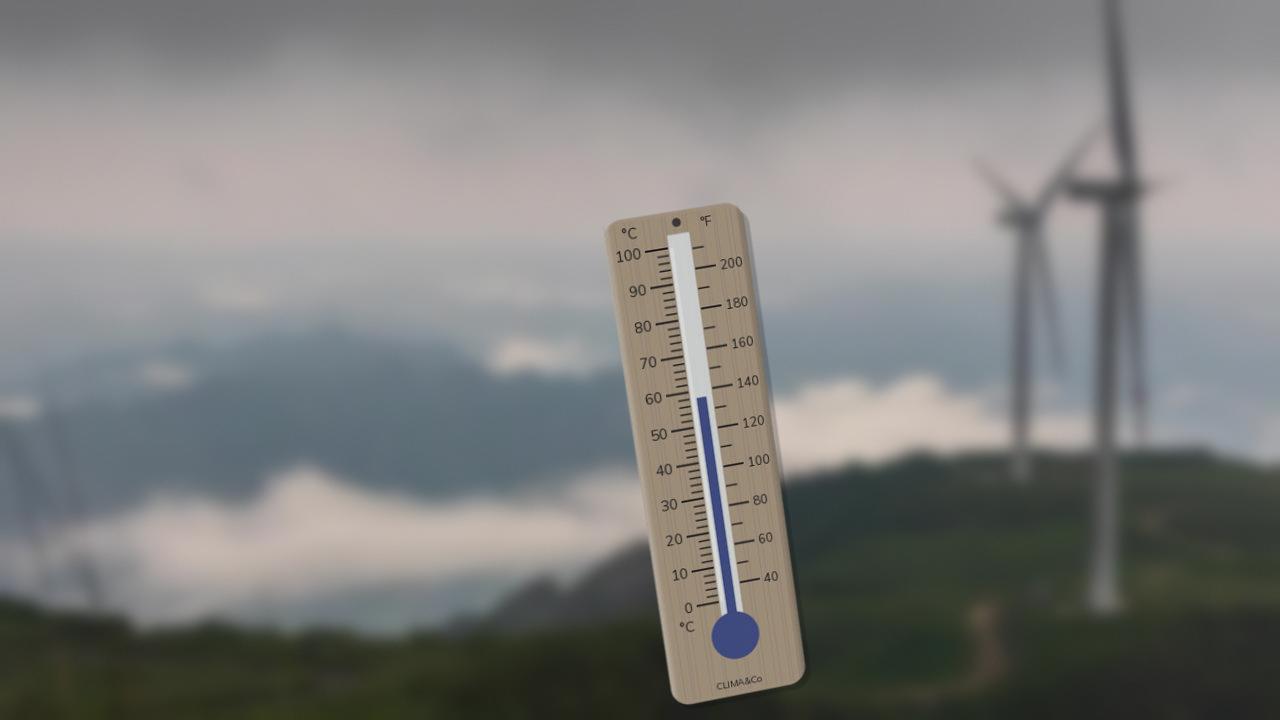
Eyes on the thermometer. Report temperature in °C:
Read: 58 °C
